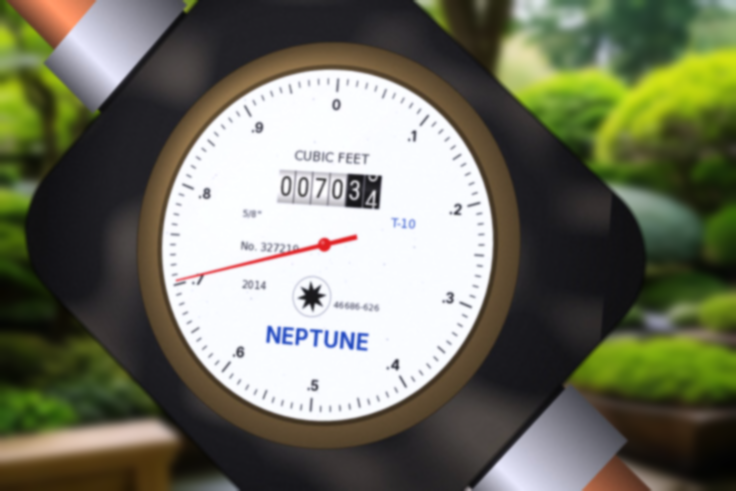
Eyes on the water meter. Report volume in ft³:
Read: 7033.70 ft³
